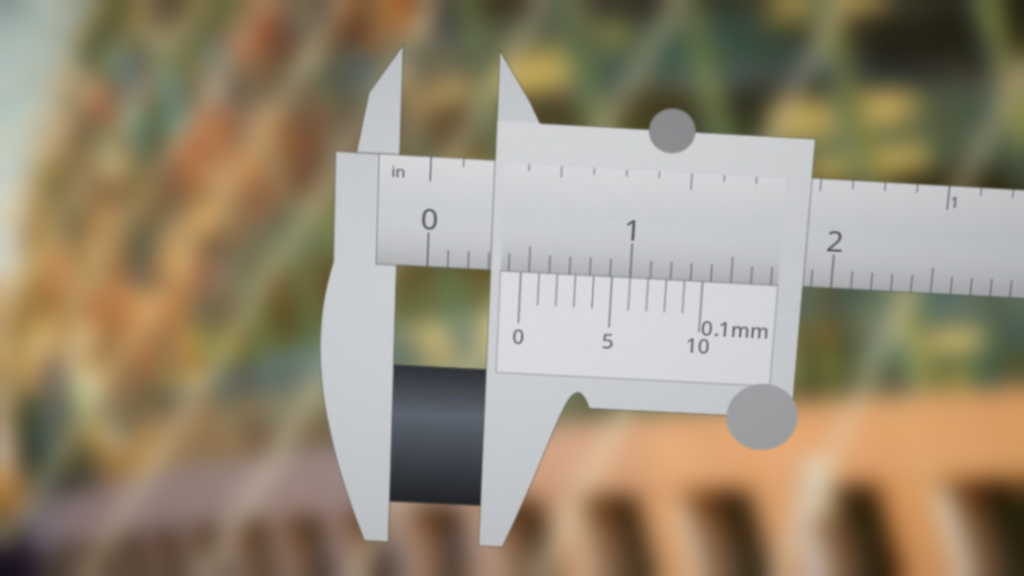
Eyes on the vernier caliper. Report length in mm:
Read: 4.6 mm
